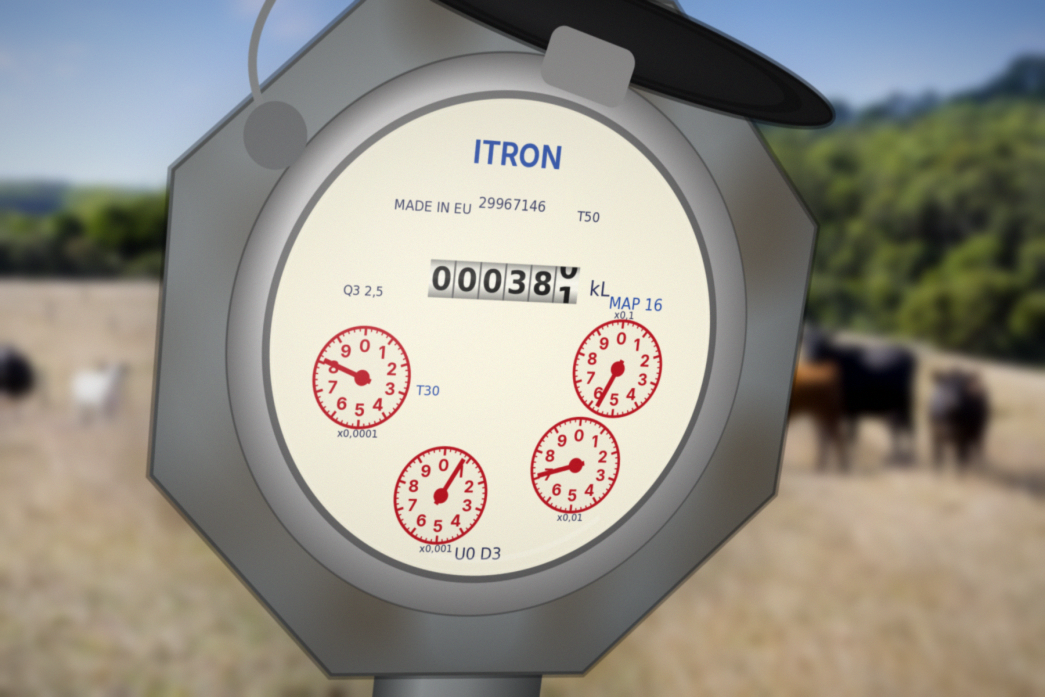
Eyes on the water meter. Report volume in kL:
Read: 380.5708 kL
